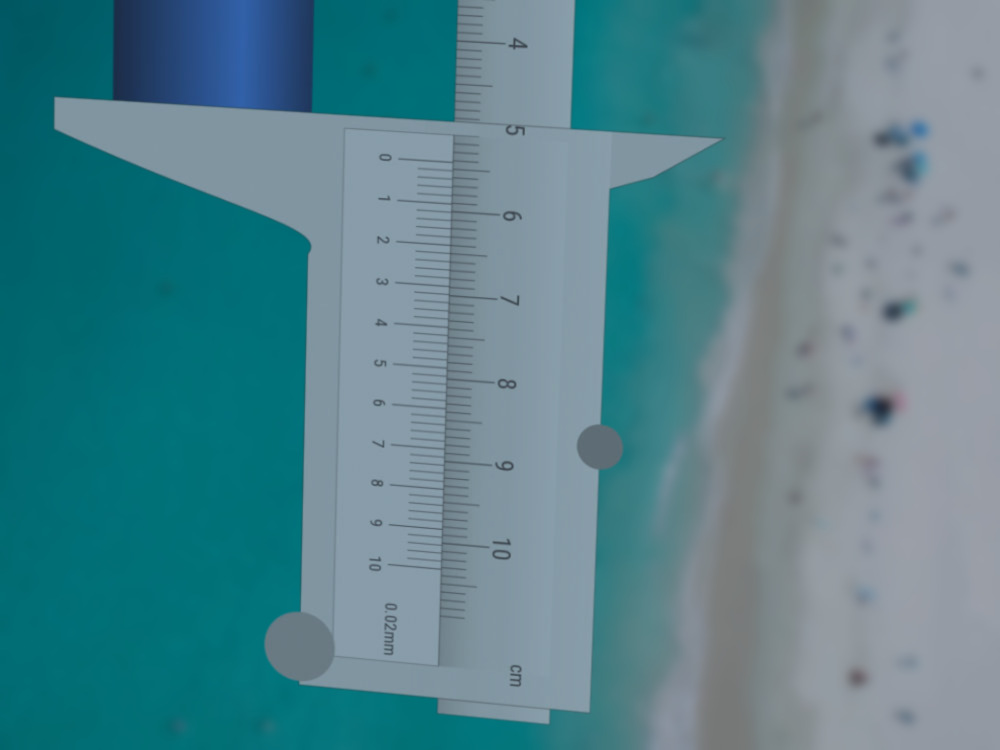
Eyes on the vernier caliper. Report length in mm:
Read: 54.2 mm
